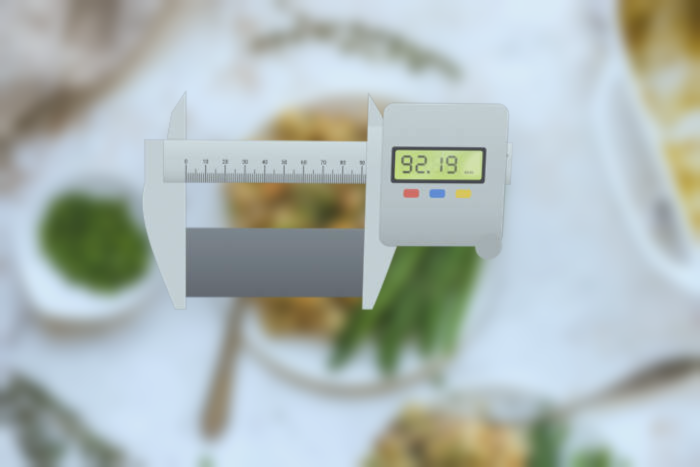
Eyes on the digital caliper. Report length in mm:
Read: 92.19 mm
